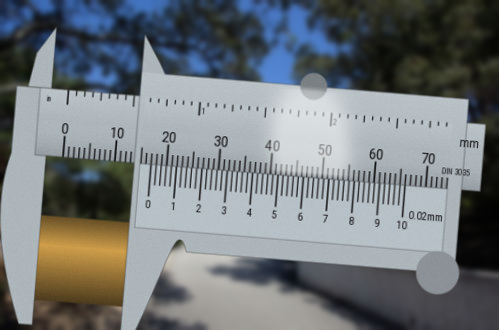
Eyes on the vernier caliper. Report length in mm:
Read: 17.0 mm
